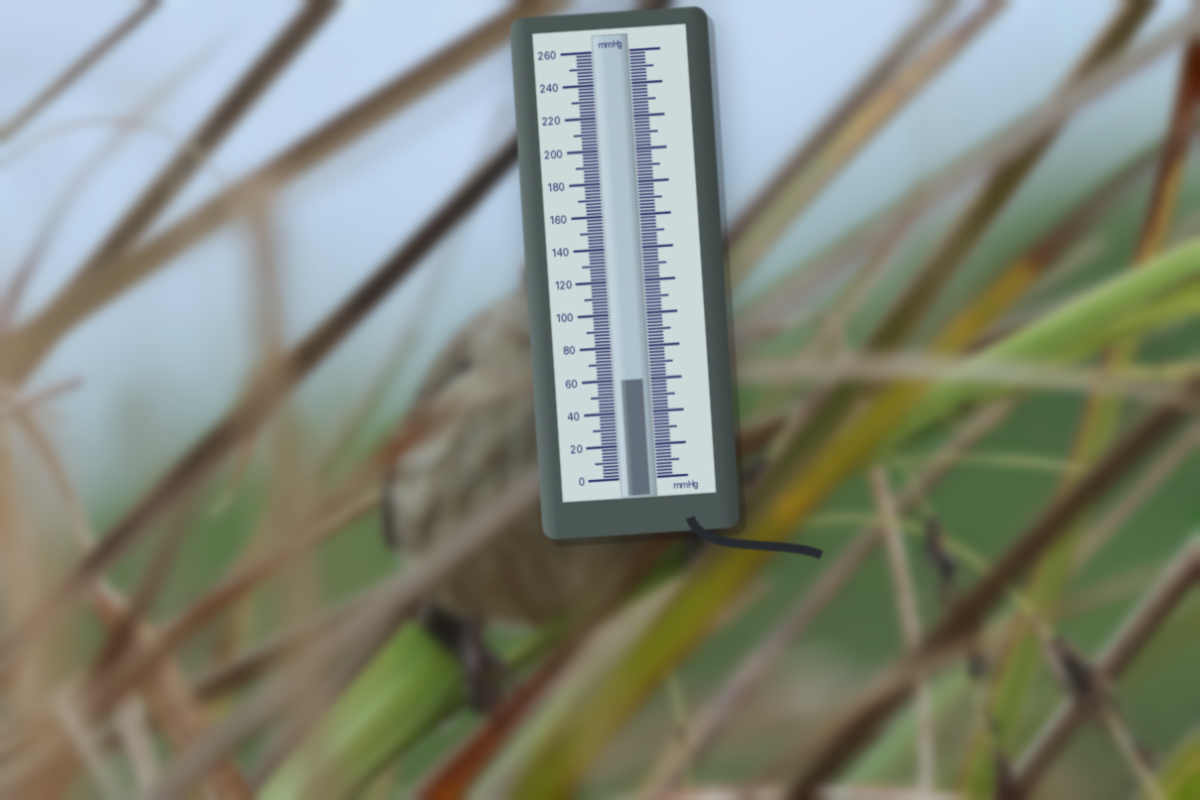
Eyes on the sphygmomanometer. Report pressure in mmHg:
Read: 60 mmHg
